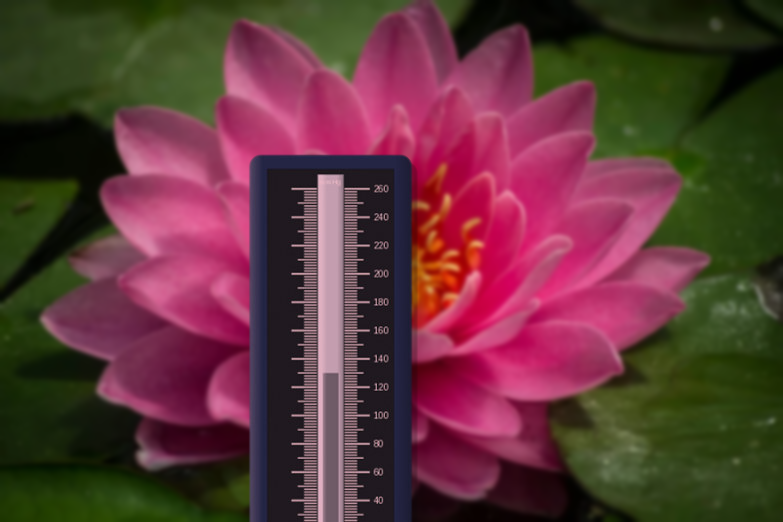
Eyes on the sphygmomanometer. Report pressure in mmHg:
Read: 130 mmHg
